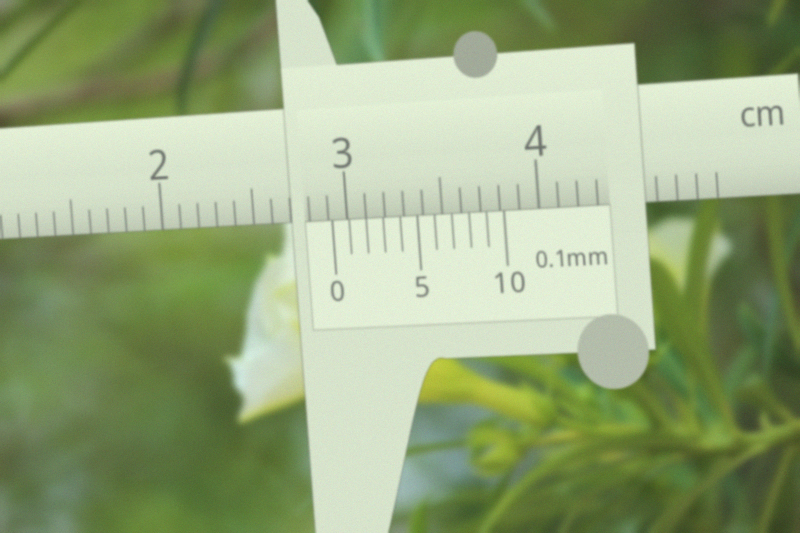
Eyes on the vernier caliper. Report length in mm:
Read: 29.2 mm
